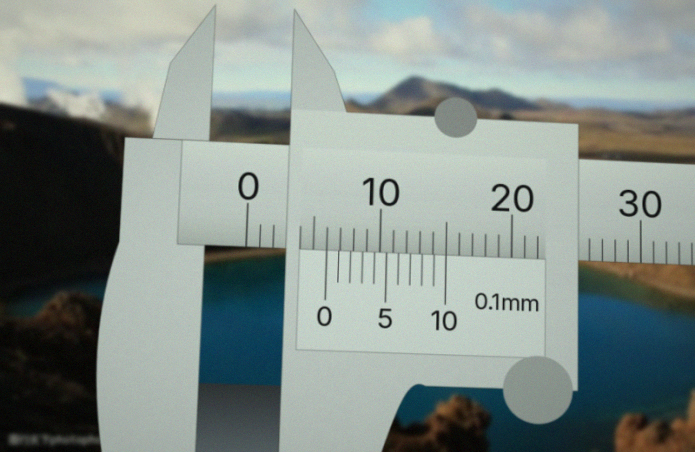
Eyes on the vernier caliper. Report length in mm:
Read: 6.0 mm
